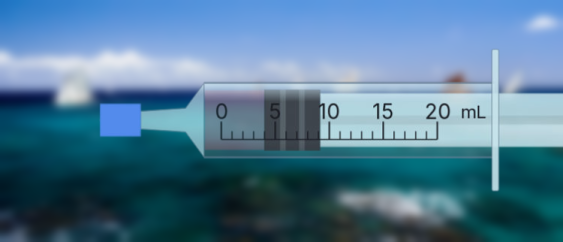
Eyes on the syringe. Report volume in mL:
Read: 4 mL
